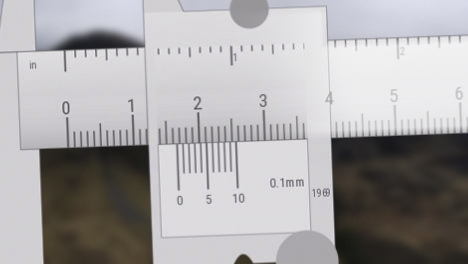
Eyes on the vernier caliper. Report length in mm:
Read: 16.6 mm
